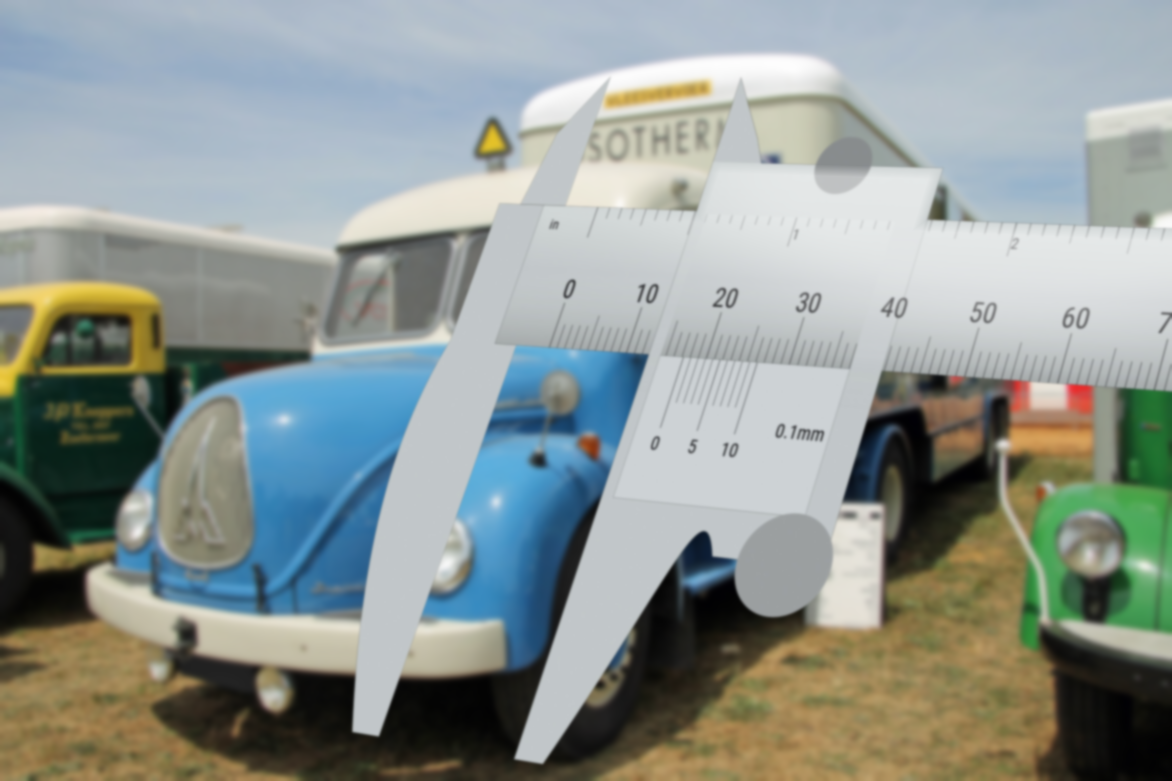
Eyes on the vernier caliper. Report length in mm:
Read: 17.2 mm
